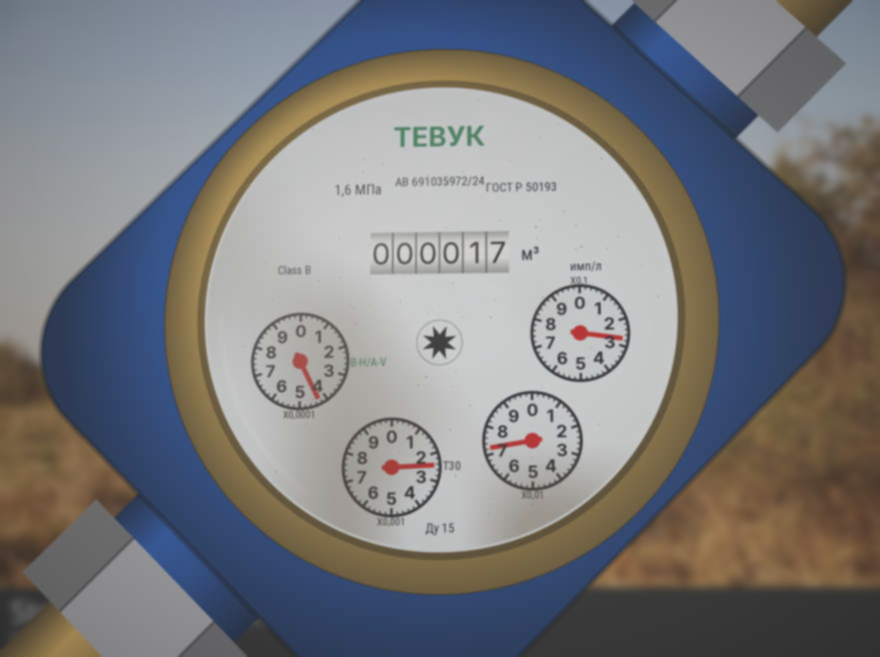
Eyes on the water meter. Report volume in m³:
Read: 17.2724 m³
